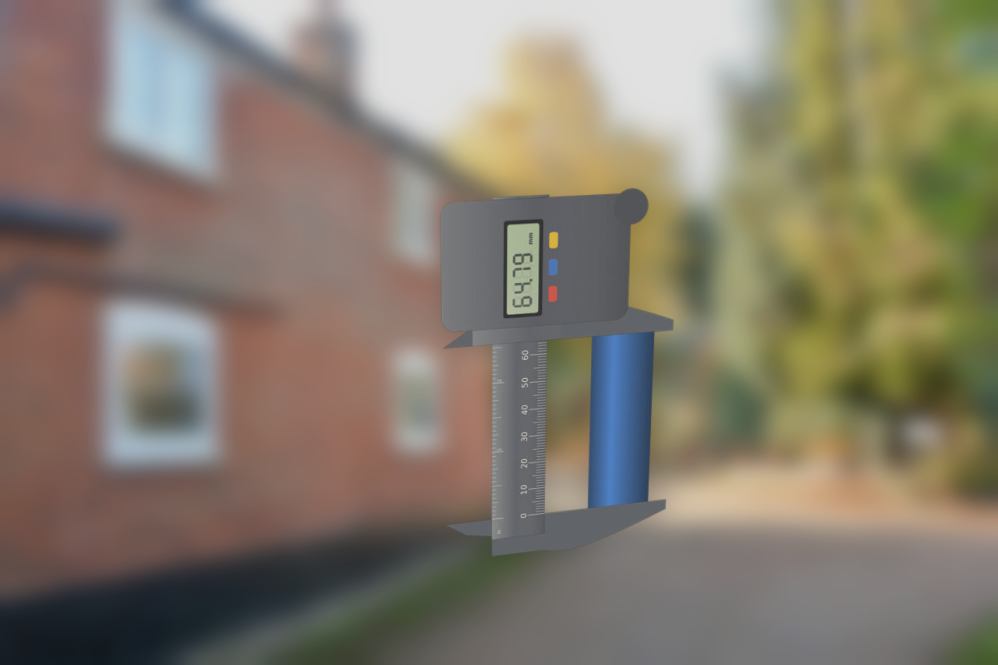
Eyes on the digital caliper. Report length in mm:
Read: 64.79 mm
